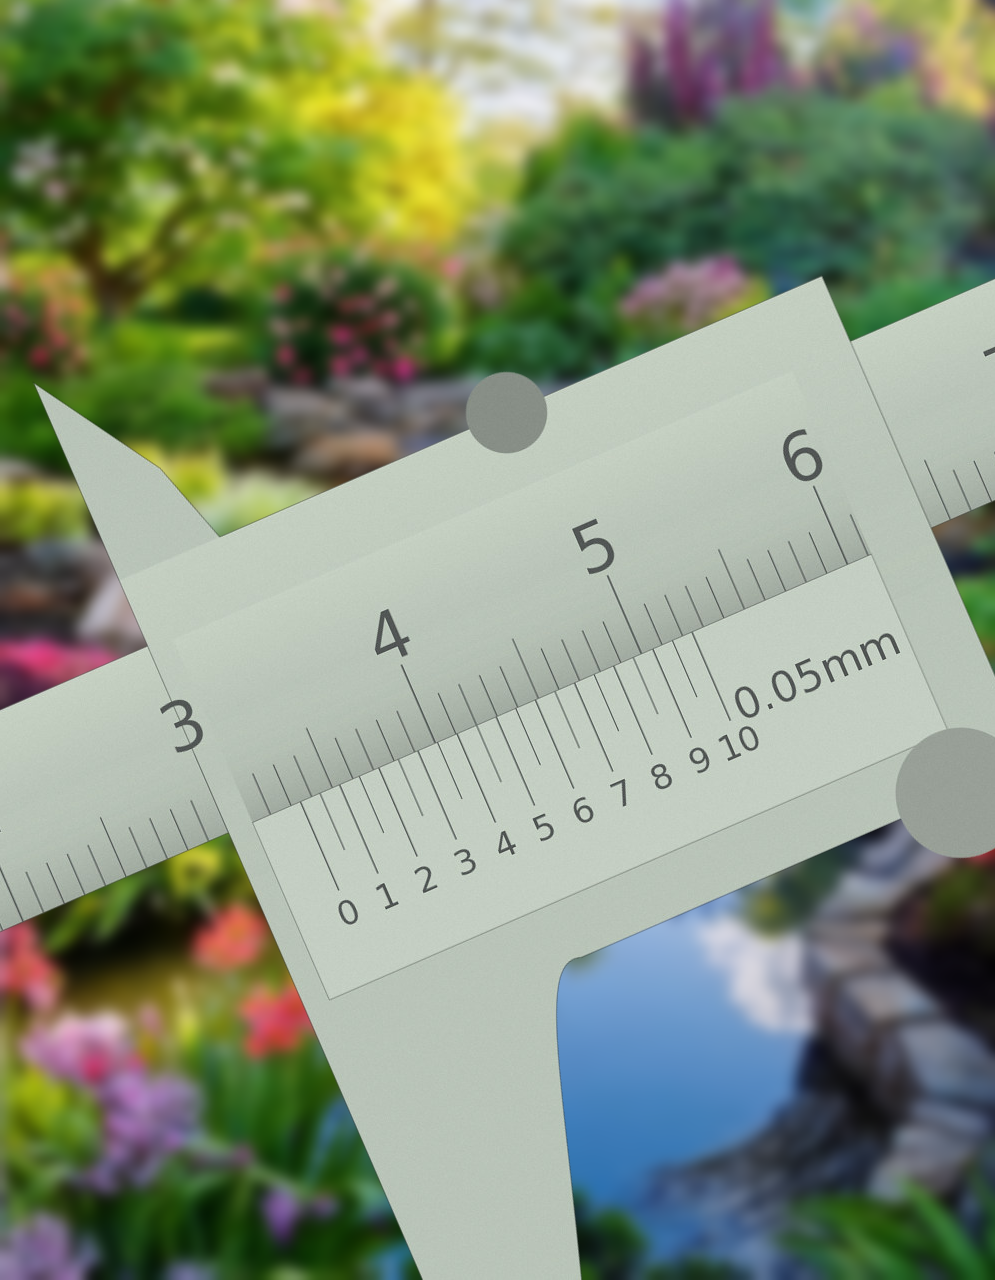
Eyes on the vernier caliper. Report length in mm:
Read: 33.45 mm
